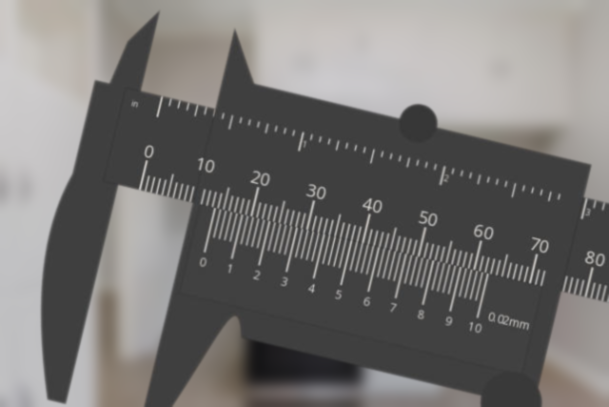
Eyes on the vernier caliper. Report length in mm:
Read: 13.5 mm
